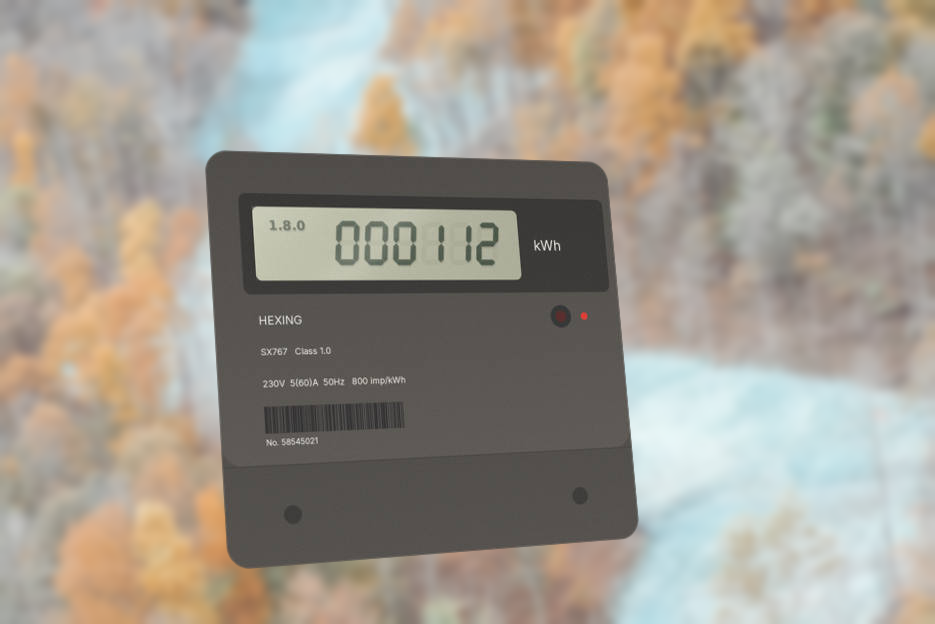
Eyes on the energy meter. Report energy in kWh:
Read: 112 kWh
